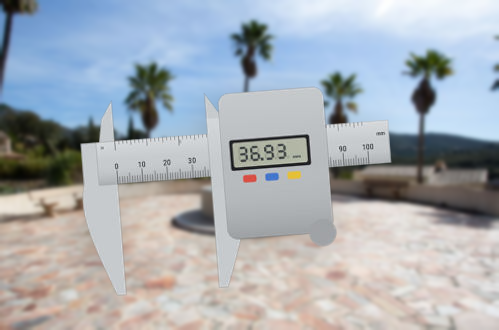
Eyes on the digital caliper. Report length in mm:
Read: 36.93 mm
